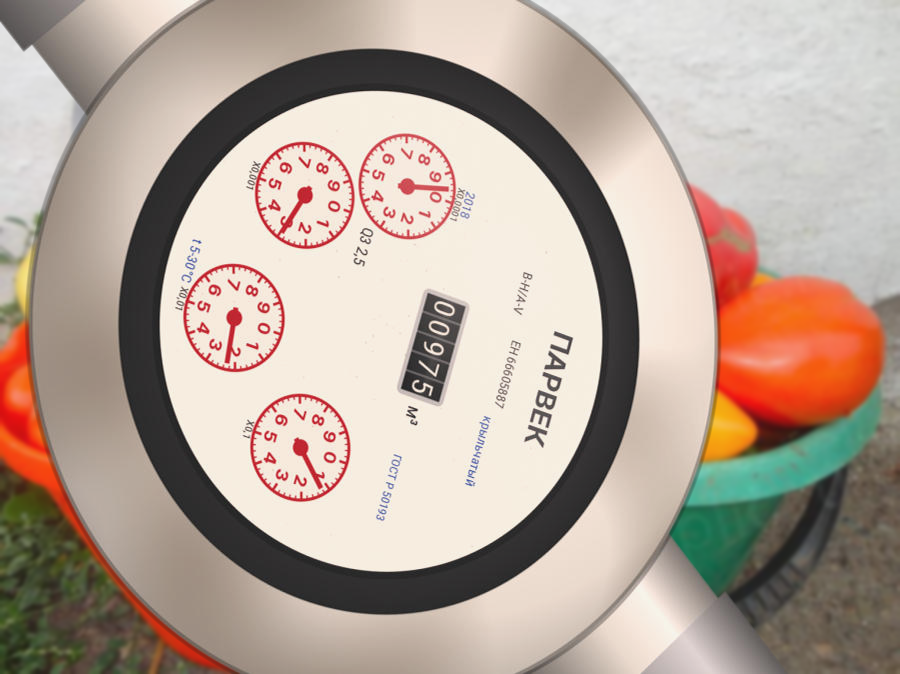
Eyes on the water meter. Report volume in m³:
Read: 975.1229 m³
